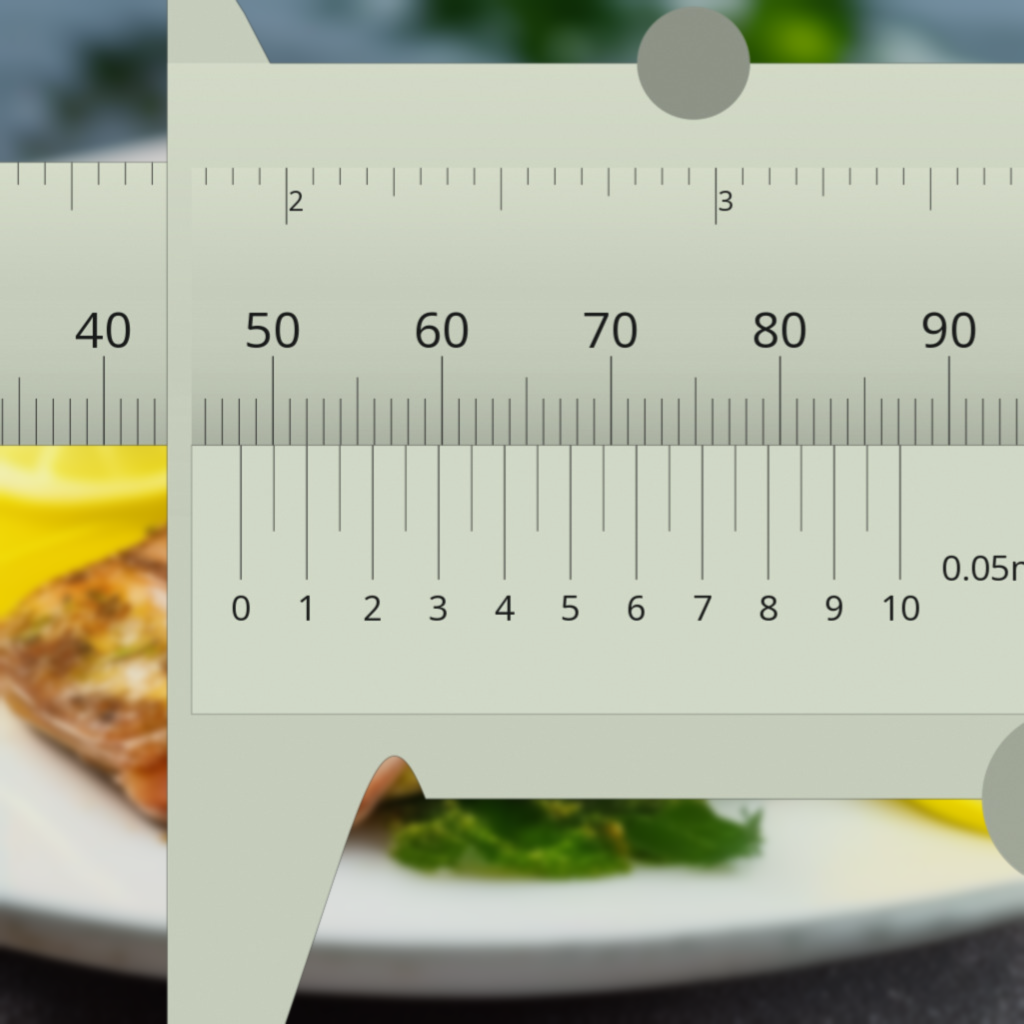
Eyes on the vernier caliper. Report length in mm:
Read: 48.1 mm
